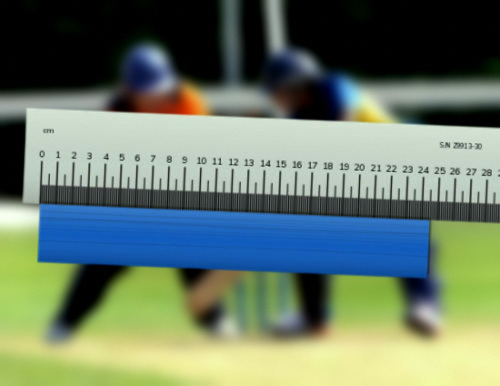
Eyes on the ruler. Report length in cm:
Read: 24.5 cm
